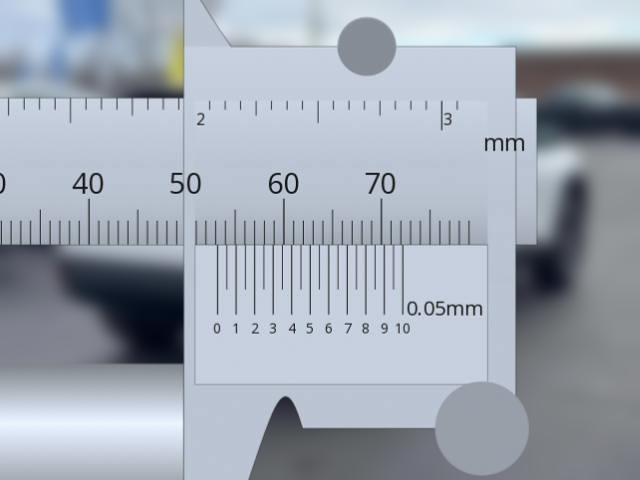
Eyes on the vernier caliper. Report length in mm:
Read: 53.2 mm
